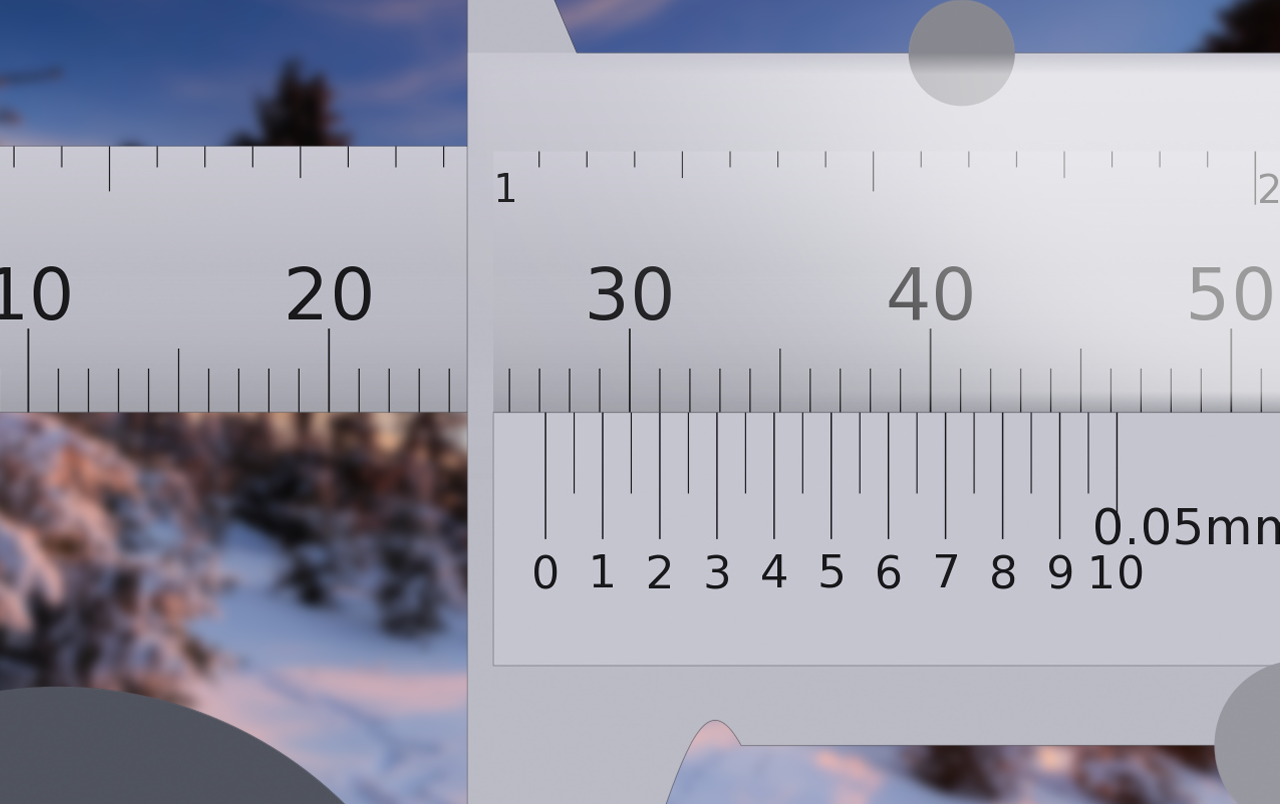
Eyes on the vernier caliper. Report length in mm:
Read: 27.20 mm
